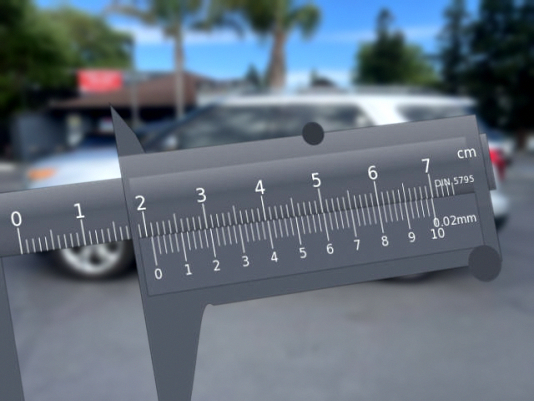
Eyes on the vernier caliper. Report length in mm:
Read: 20.8 mm
